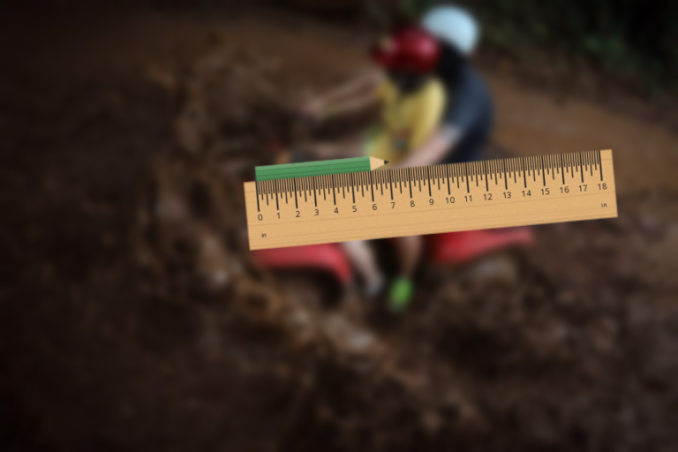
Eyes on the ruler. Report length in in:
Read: 7 in
